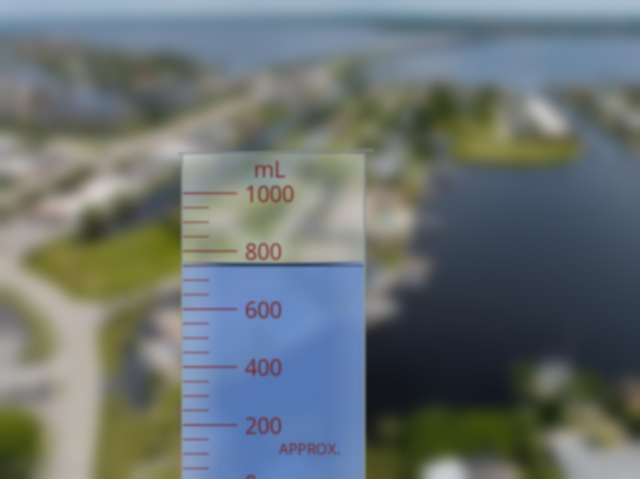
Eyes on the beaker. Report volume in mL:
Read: 750 mL
